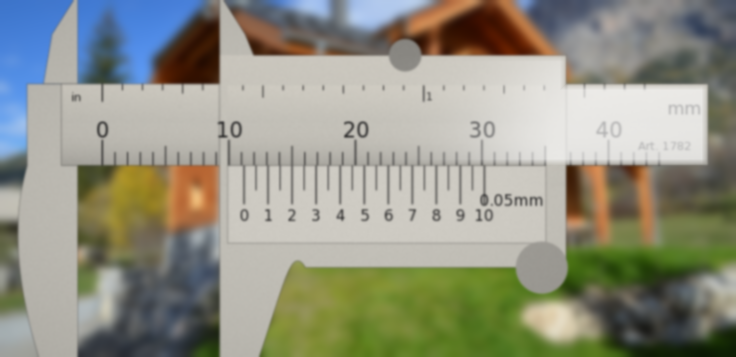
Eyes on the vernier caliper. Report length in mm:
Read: 11.2 mm
